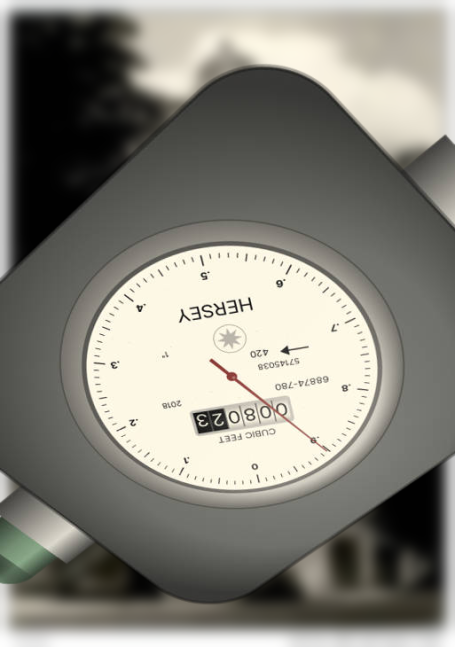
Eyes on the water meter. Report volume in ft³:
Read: 8022.90 ft³
